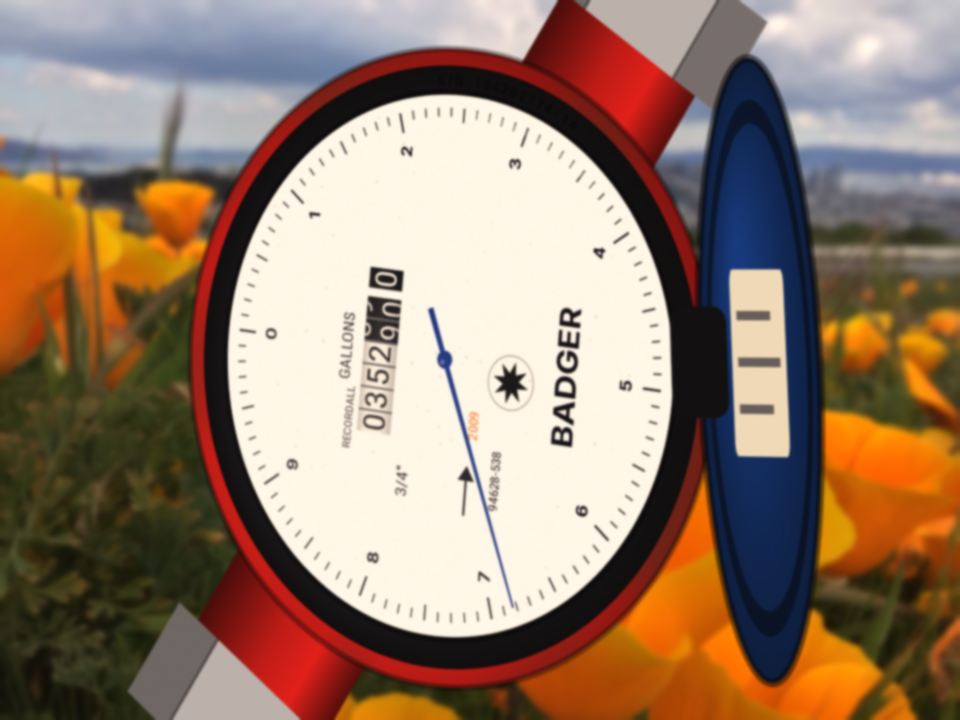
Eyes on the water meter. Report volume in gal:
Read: 352896.8 gal
